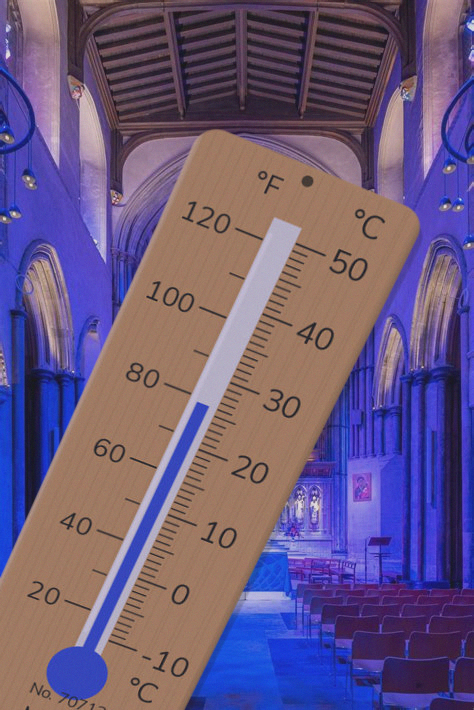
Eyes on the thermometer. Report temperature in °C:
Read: 26 °C
